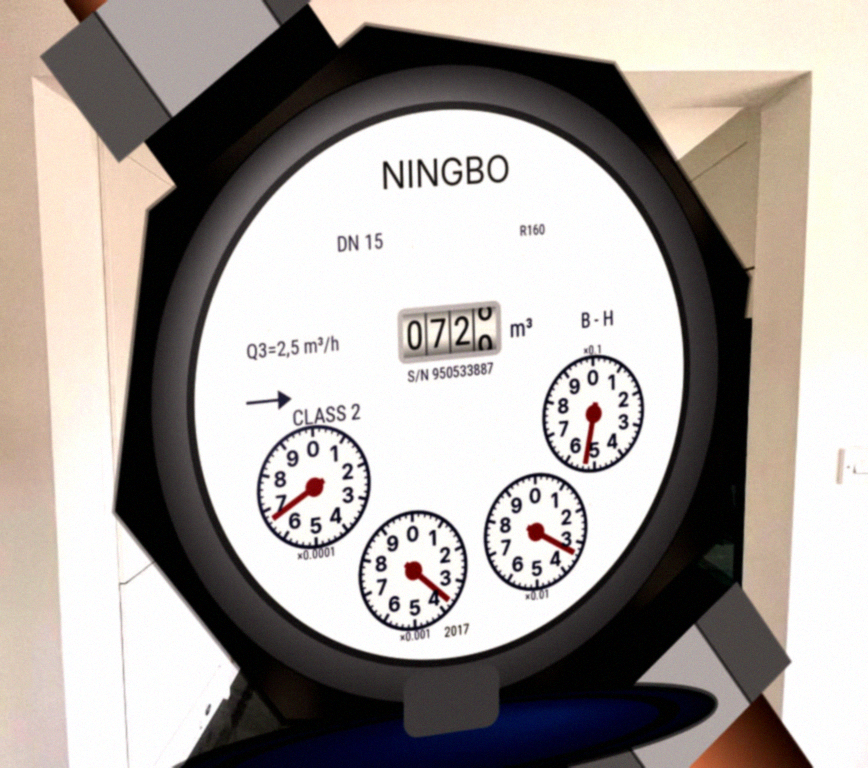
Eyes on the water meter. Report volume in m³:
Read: 728.5336 m³
